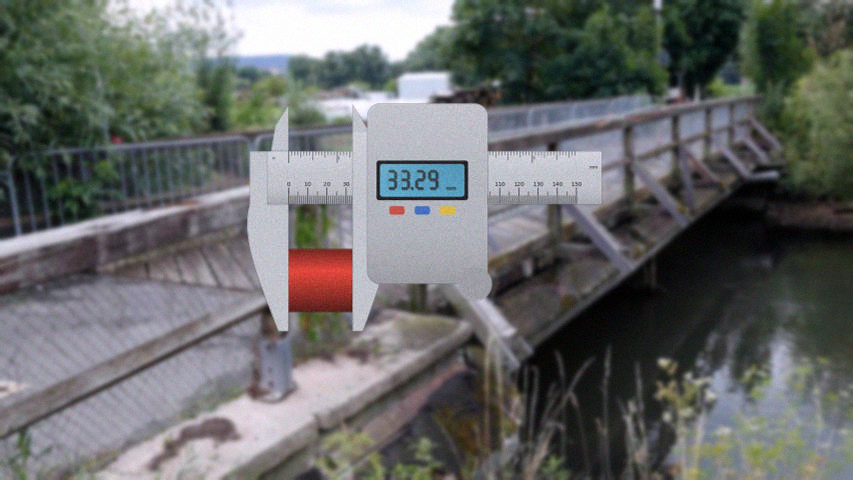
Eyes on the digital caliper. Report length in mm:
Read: 33.29 mm
